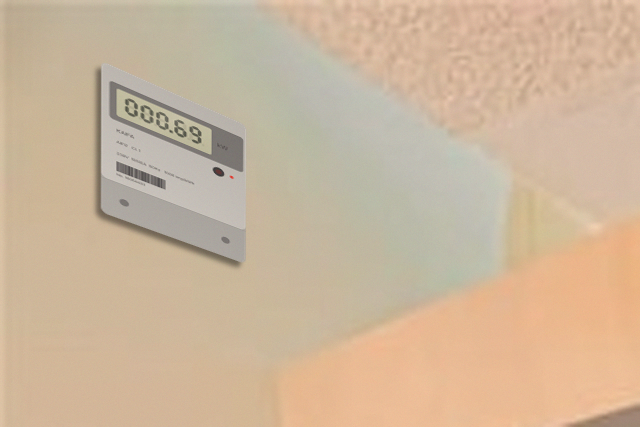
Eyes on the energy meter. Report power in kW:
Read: 0.69 kW
